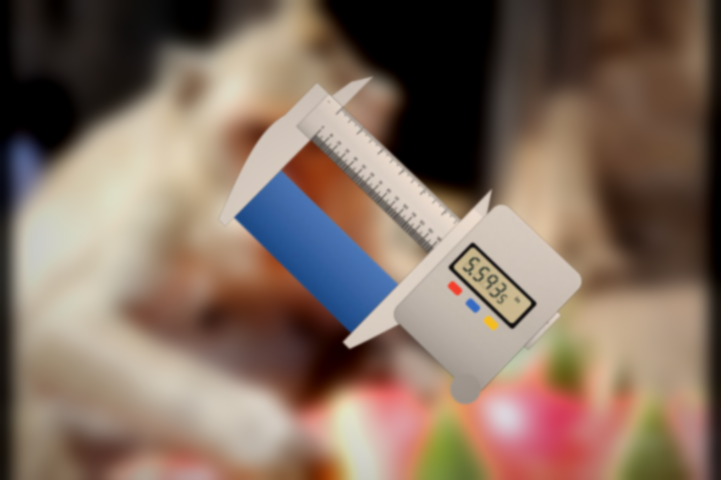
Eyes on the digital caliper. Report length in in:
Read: 5.5935 in
